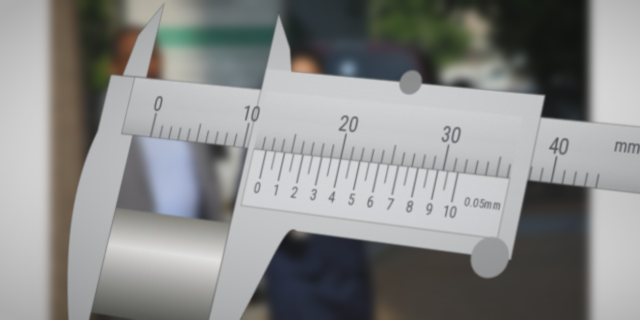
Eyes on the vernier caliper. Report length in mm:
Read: 12.4 mm
